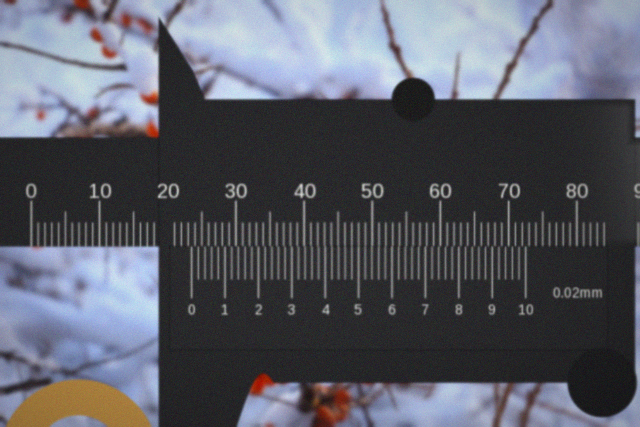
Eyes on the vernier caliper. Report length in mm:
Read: 23.5 mm
